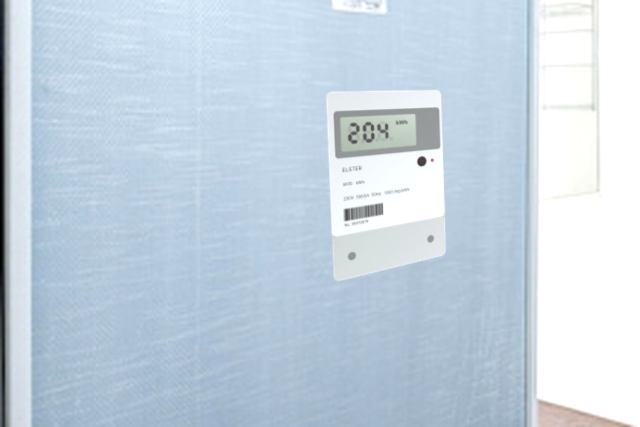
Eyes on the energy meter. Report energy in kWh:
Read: 204 kWh
